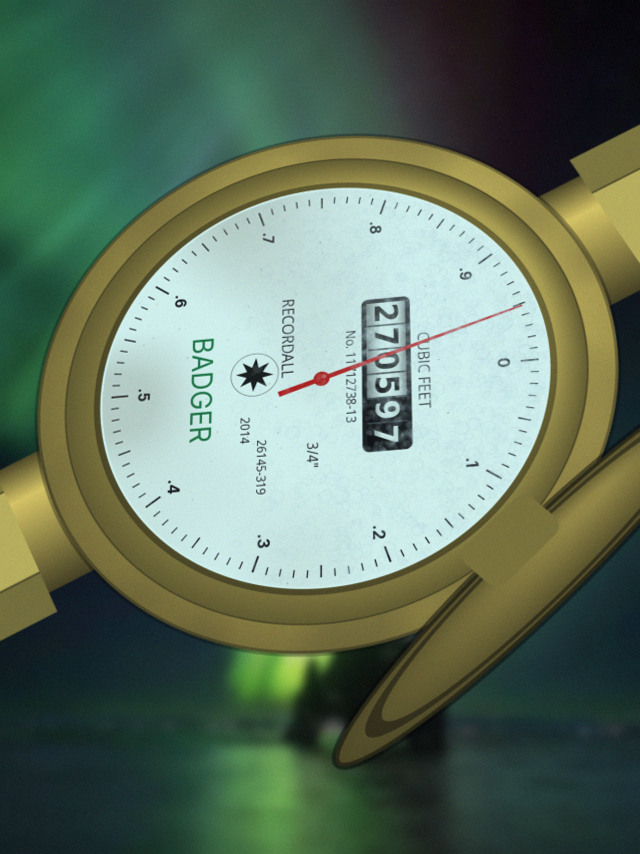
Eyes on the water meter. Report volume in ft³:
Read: 270596.95 ft³
